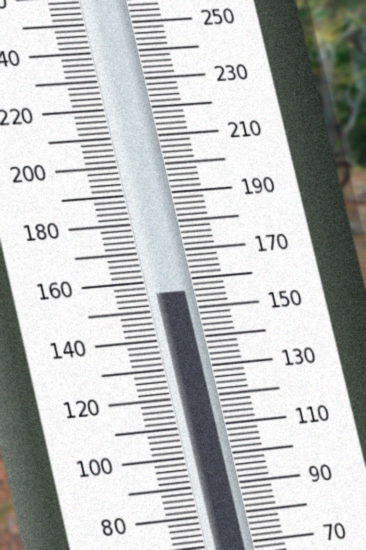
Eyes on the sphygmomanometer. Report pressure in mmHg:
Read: 156 mmHg
